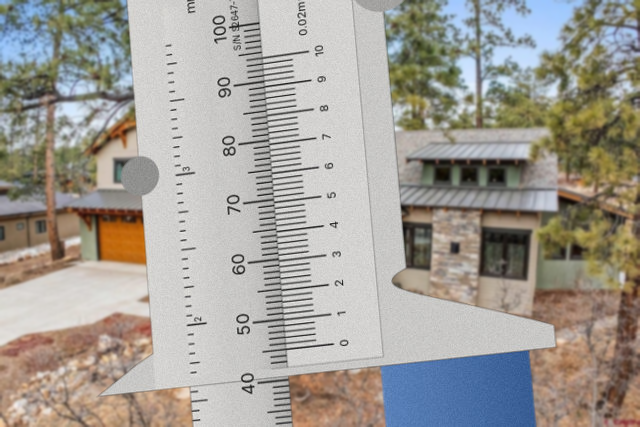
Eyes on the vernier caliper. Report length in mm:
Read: 45.0 mm
